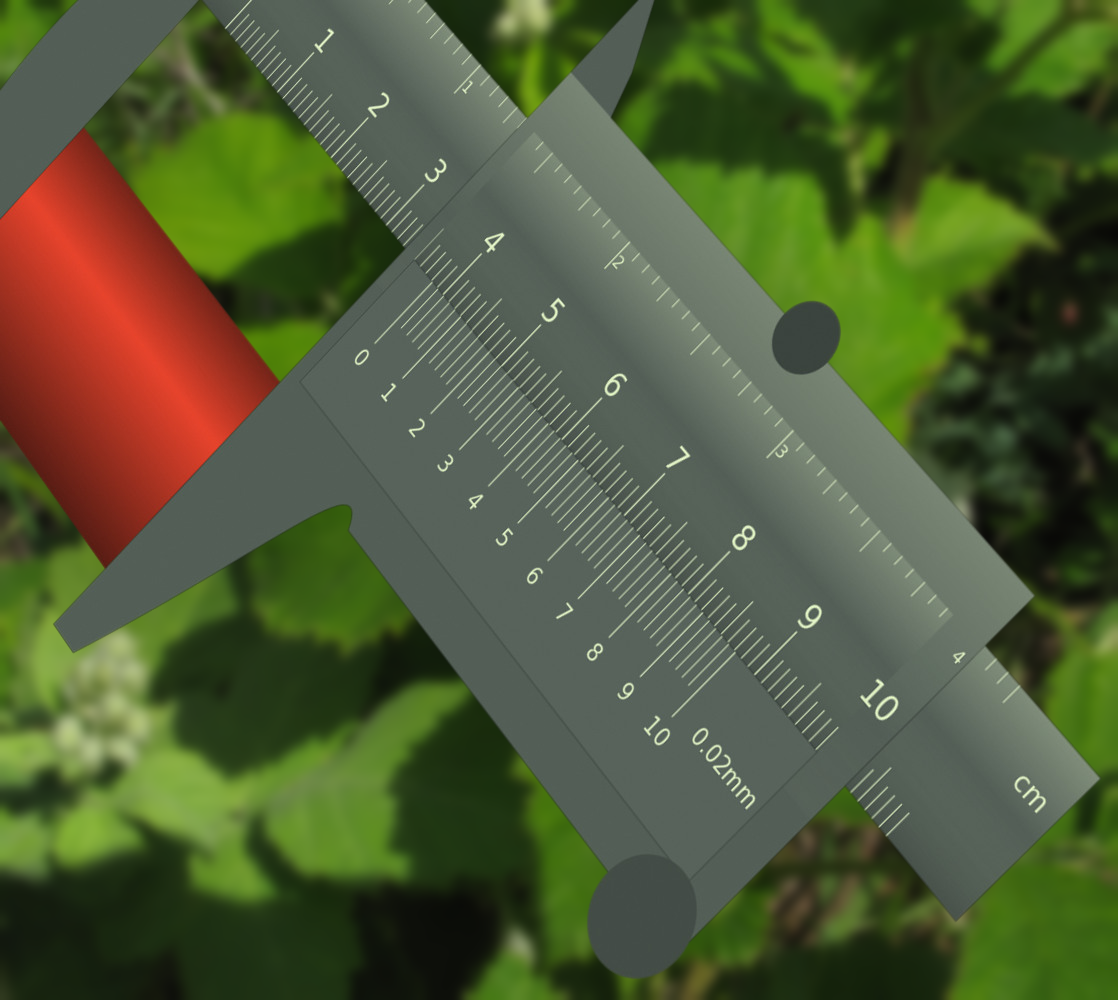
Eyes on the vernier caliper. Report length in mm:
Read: 38.2 mm
